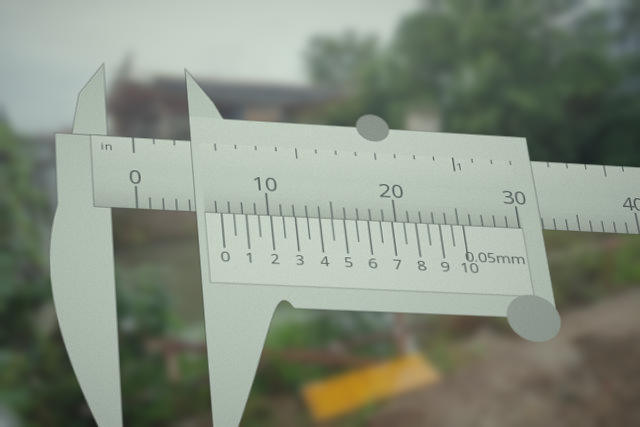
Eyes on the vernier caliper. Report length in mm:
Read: 6.4 mm
